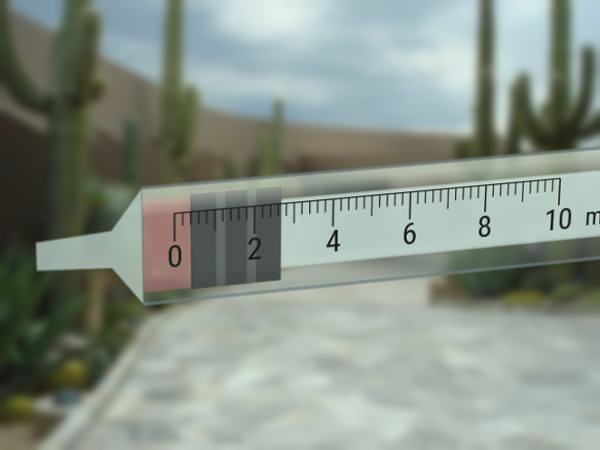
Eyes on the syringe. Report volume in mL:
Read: 0.4 mL
